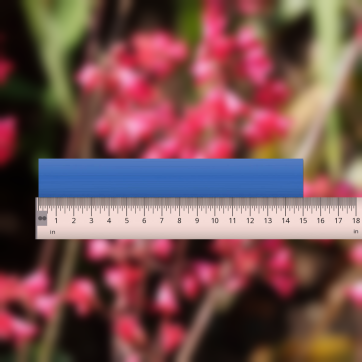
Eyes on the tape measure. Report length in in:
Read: 15 in
